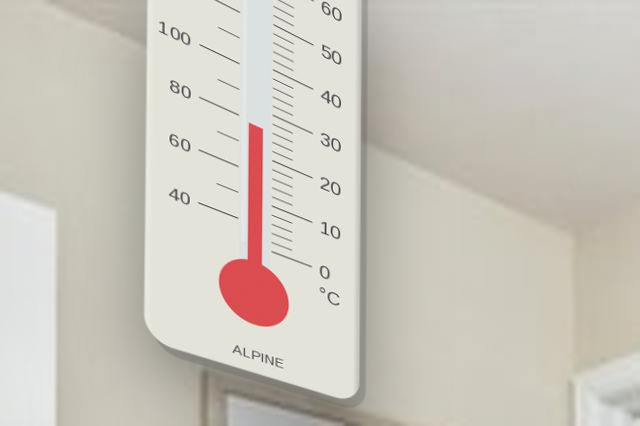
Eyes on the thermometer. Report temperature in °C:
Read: 26 °C
